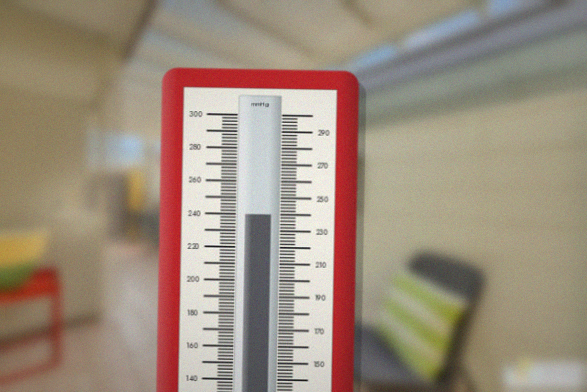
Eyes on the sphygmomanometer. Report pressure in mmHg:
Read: 240 mmHg
